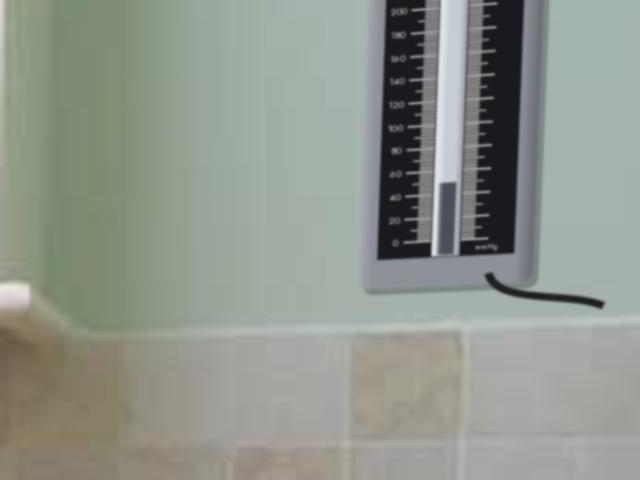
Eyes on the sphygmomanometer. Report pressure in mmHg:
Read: 50 mmHg
